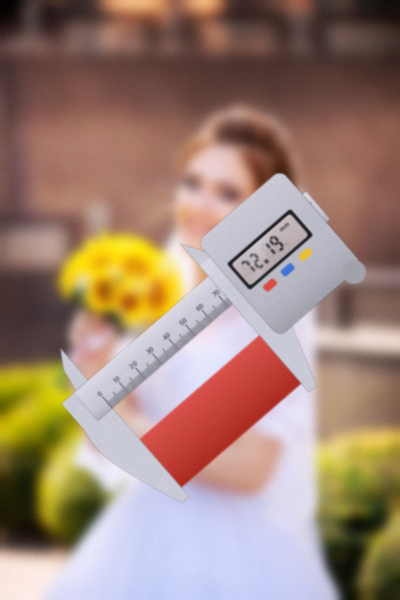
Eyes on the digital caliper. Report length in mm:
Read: 72.19 mm
